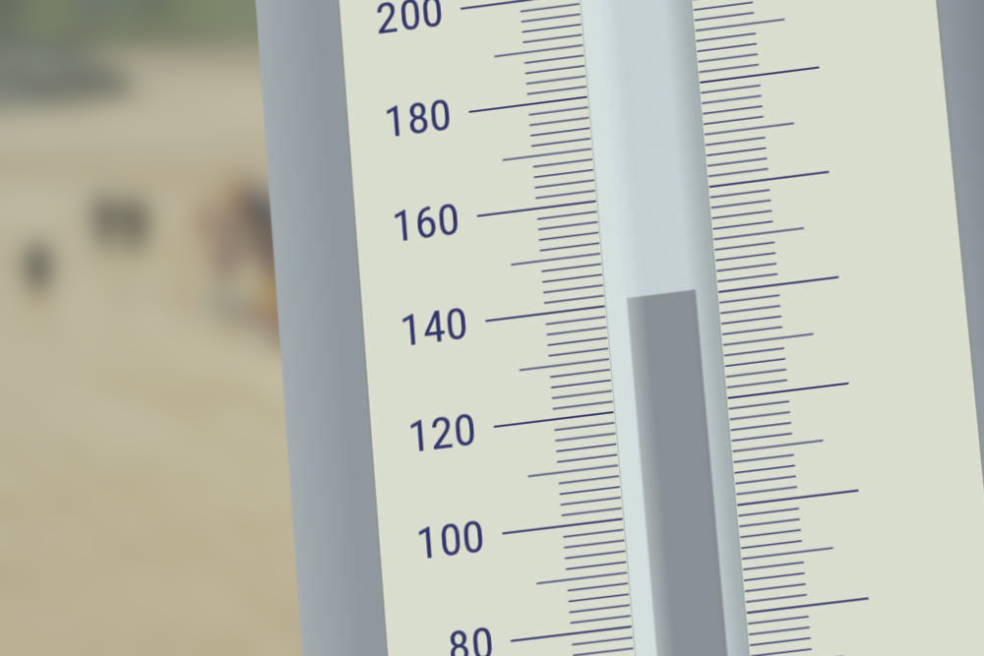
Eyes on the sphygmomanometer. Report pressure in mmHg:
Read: 141 mmHg
